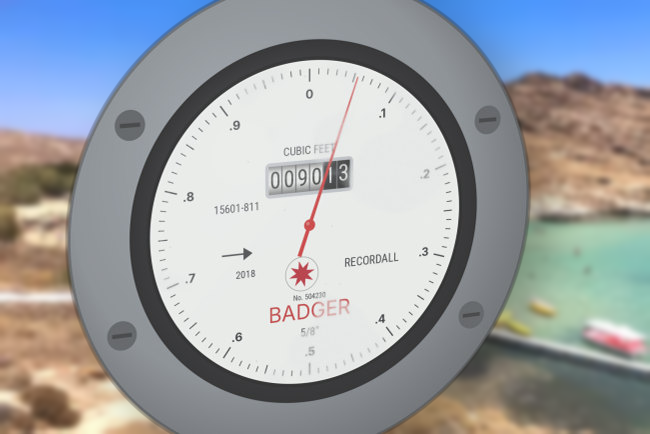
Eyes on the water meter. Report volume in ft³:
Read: 9013.05 ft³
